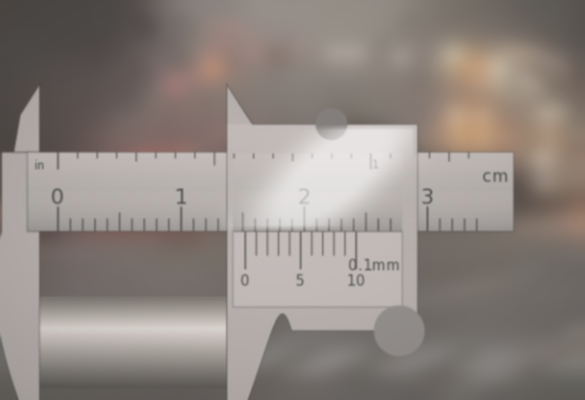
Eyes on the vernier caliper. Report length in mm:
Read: 15.2 mm
